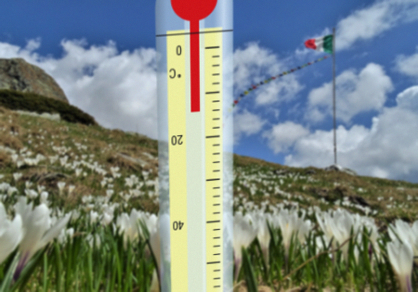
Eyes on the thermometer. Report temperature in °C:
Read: 14 °C
